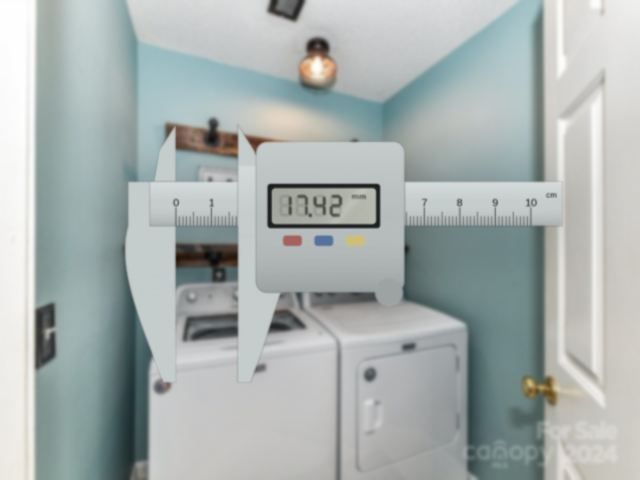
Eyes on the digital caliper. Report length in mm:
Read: 17.42 mm
